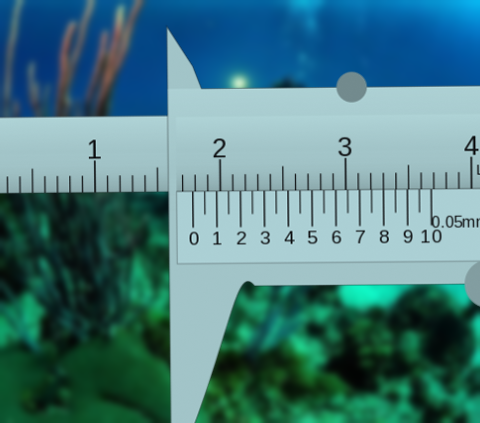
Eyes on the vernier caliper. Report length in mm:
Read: 17.8 mm
